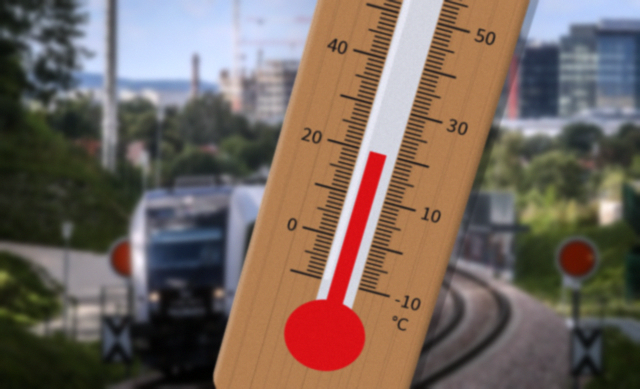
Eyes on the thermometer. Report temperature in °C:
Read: 20 °C
